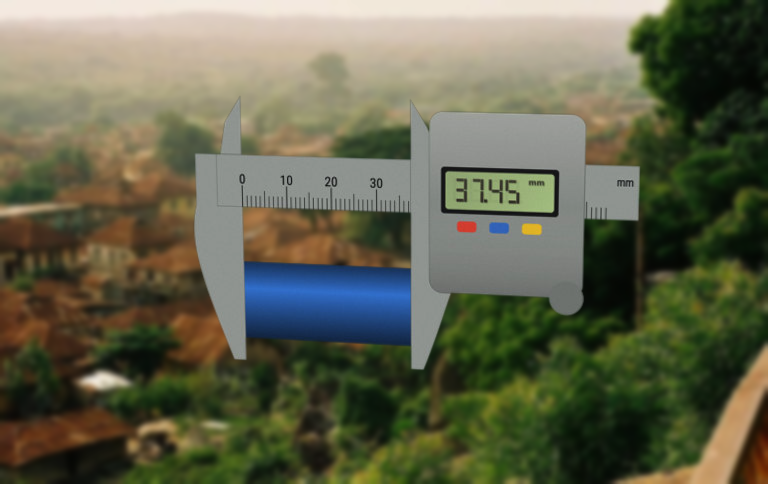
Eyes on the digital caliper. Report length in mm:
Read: 37.45 mm
